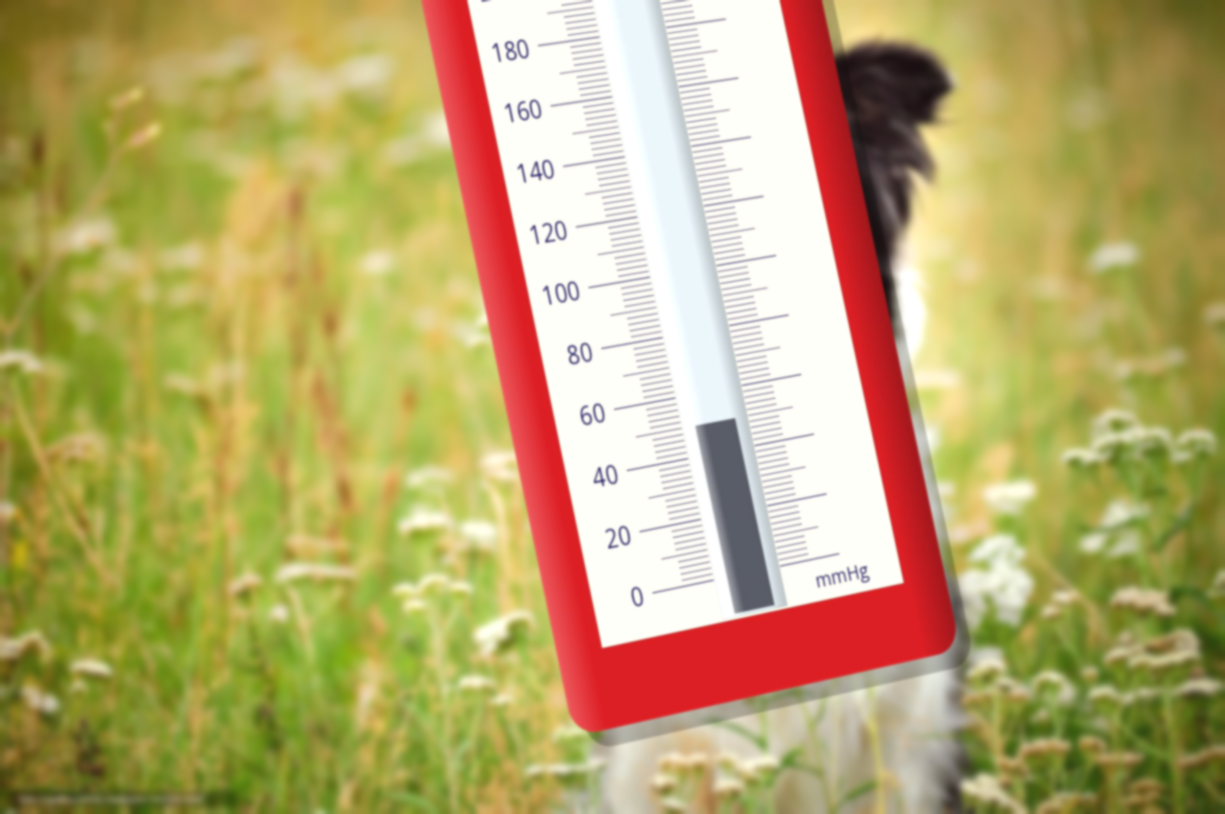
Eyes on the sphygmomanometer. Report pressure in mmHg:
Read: 50 mmHg
